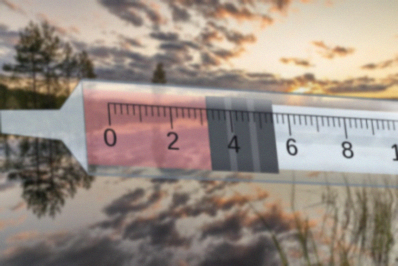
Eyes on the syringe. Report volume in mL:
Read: 3.2 mL
